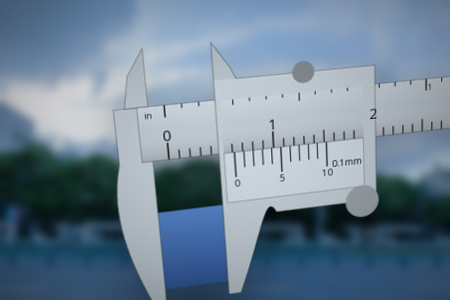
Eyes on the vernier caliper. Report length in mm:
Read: 6.2 mm
